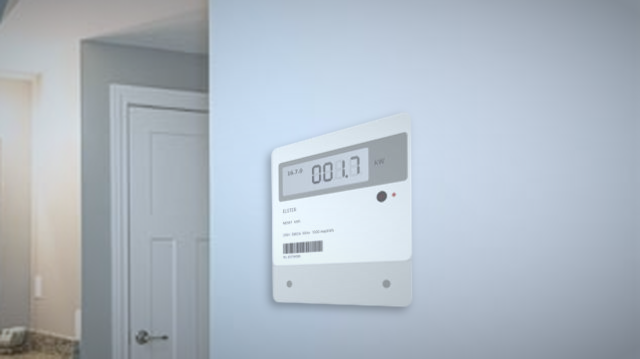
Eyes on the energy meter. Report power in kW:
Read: 1.7 kW
